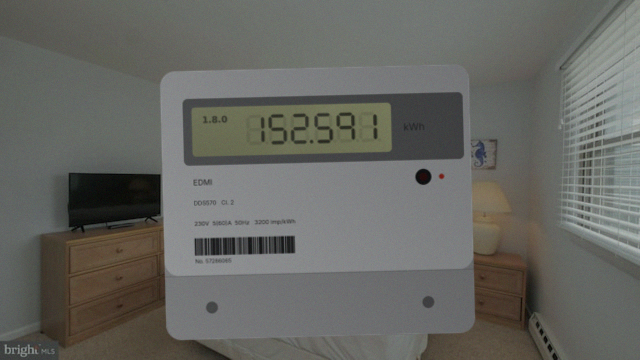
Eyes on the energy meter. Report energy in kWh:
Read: 152.591 kWh
